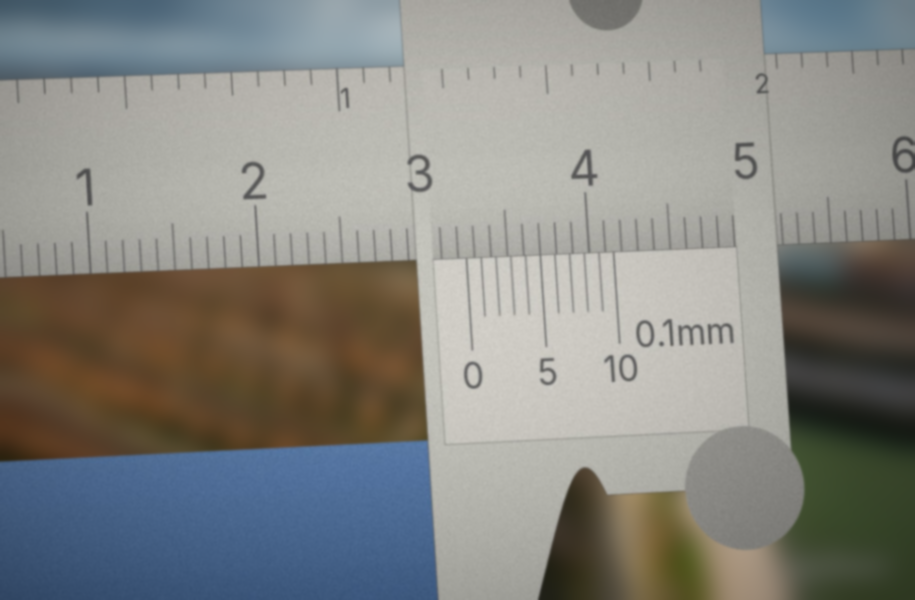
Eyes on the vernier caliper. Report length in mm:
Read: 32.5 mm
